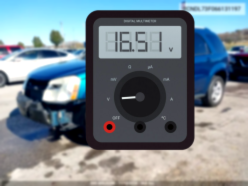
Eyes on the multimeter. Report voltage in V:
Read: 16.51 V
